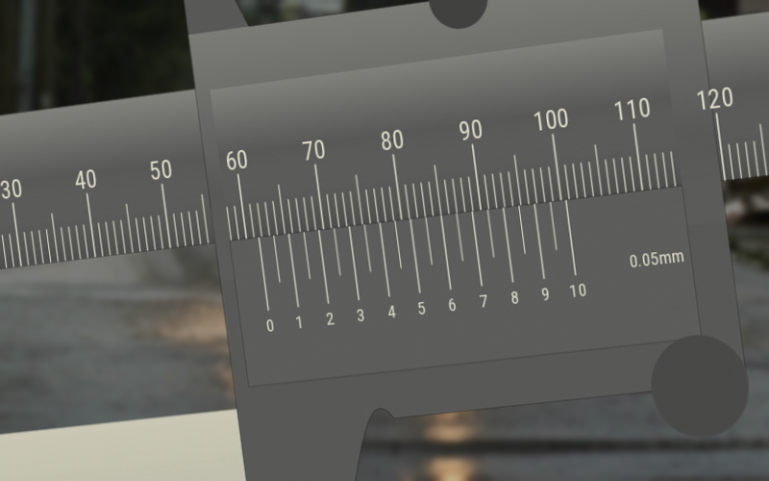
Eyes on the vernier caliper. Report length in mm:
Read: 61.6 mm
